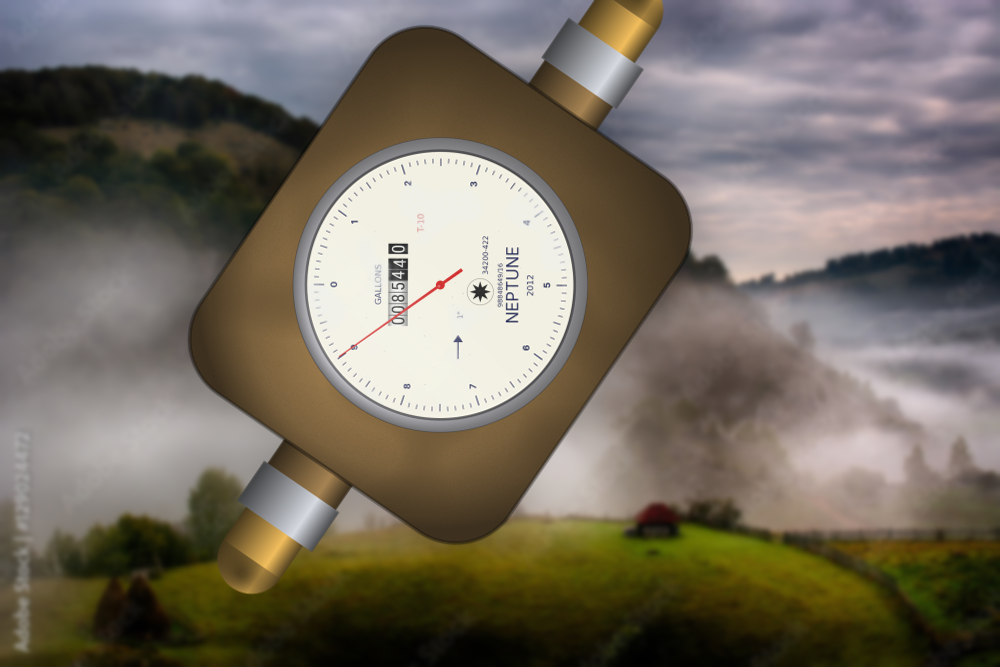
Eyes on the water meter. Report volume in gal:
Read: 85439.0 gal
